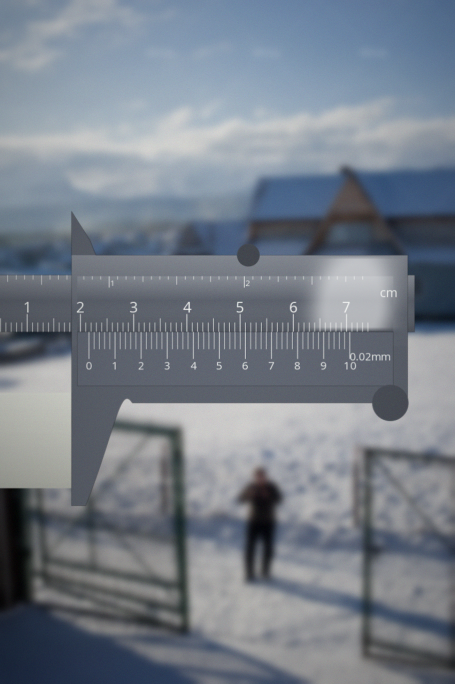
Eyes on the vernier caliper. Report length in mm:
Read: 21.6 mm
